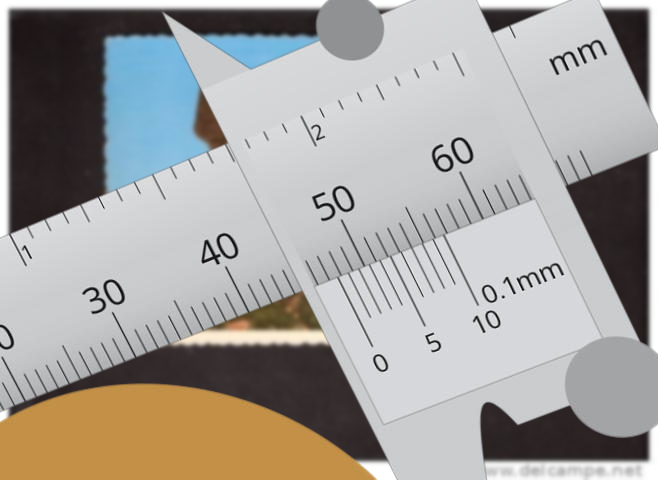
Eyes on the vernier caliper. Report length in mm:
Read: 47.7 mm
